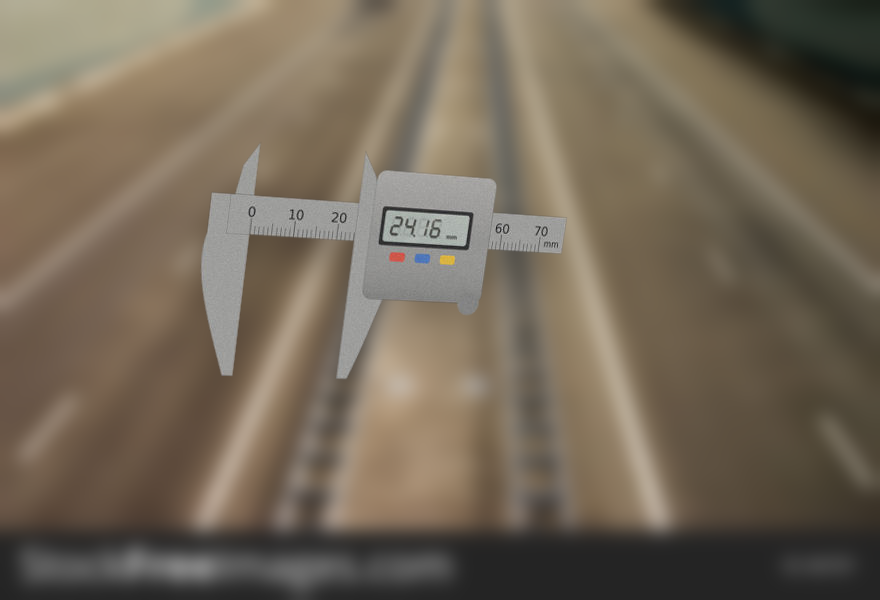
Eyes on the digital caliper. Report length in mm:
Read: 24.16 mm
